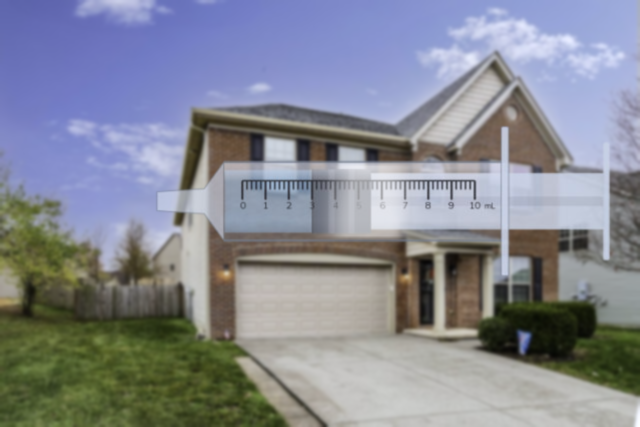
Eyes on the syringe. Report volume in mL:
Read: 3 mL
